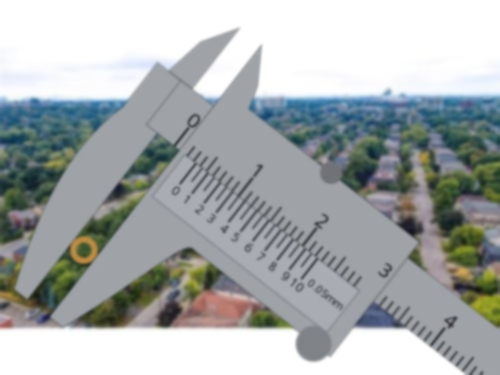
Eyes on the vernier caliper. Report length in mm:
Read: 3.4 mm
